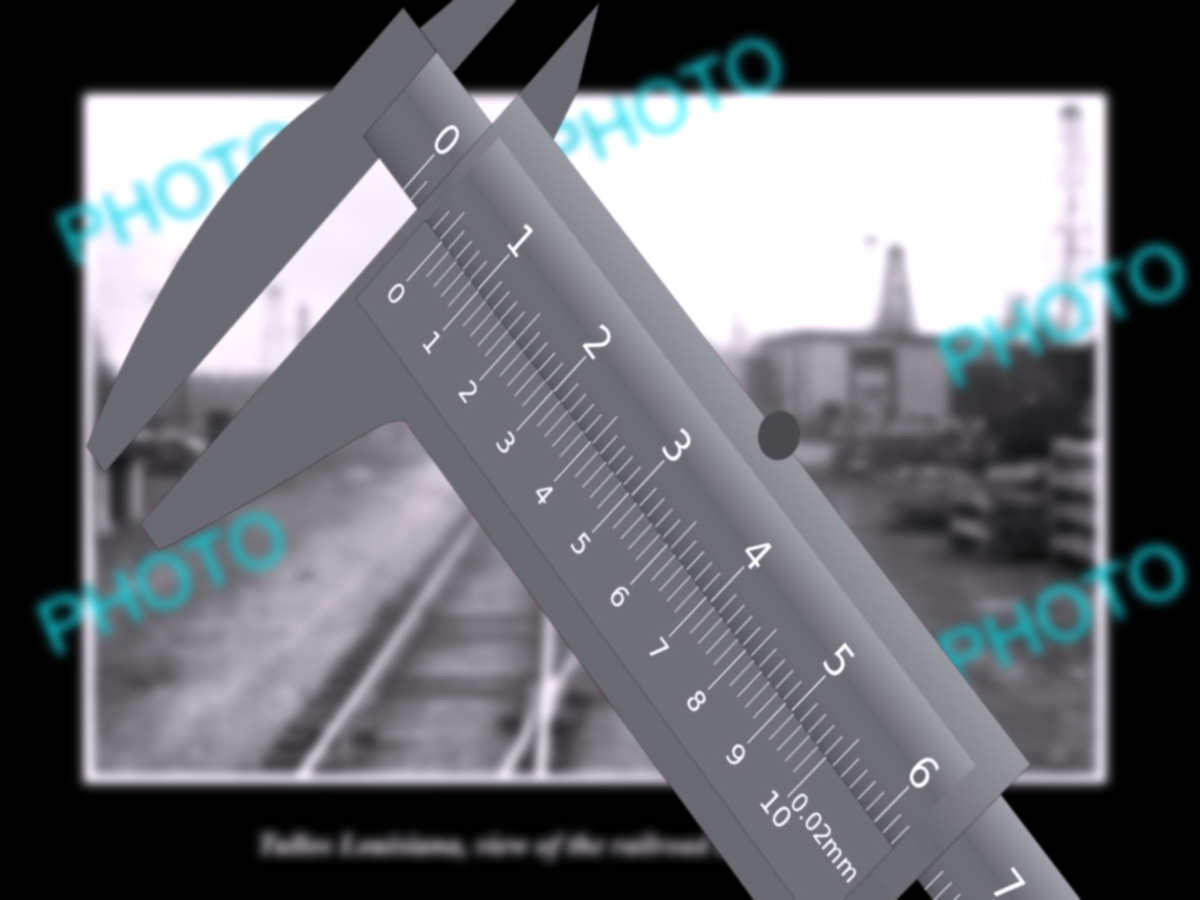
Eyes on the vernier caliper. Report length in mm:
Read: 5.2 mm
